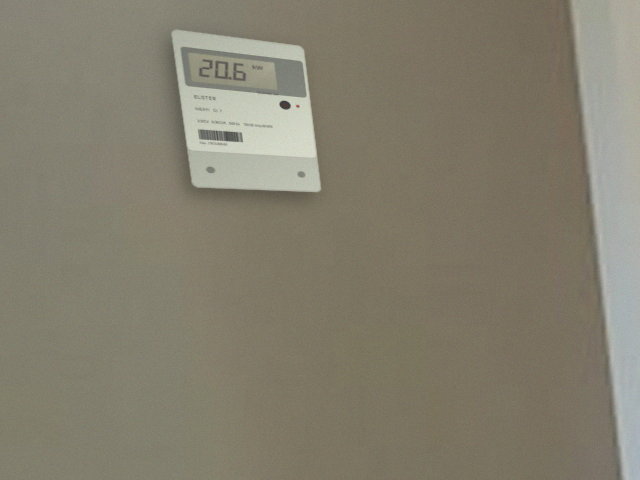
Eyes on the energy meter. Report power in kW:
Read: 20.6 kW
